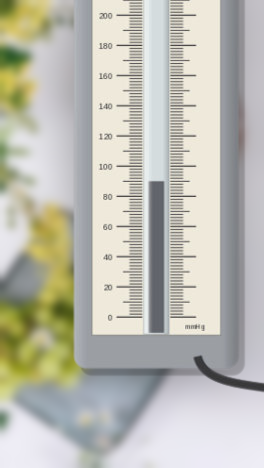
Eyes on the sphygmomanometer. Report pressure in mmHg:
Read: 90 mmHg
